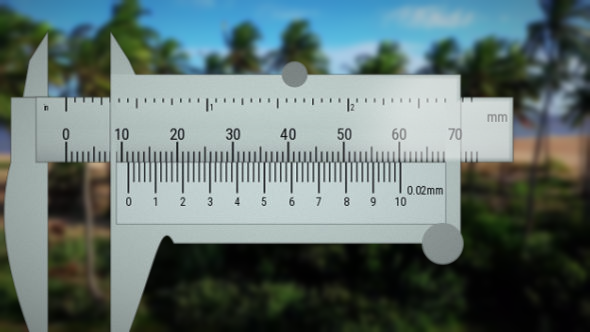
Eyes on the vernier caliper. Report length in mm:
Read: 11.2 mm
